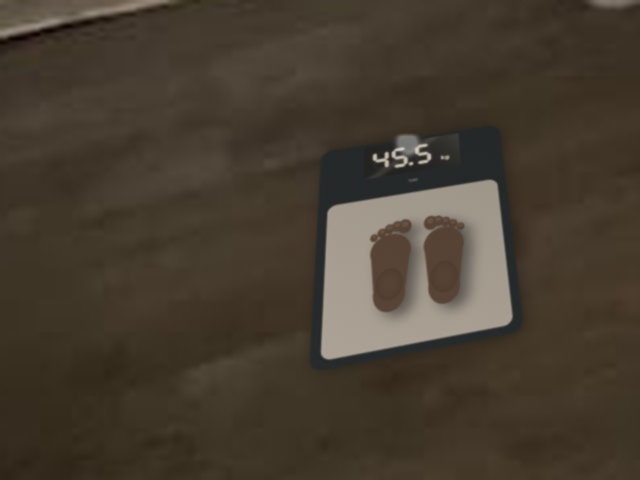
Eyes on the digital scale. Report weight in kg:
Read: 45.5 kg
